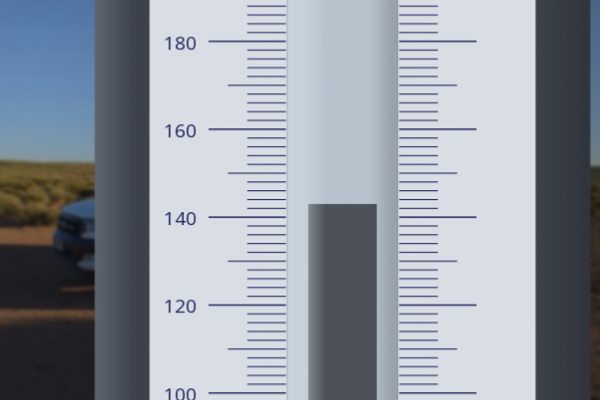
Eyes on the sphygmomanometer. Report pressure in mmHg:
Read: 143 mmHg
